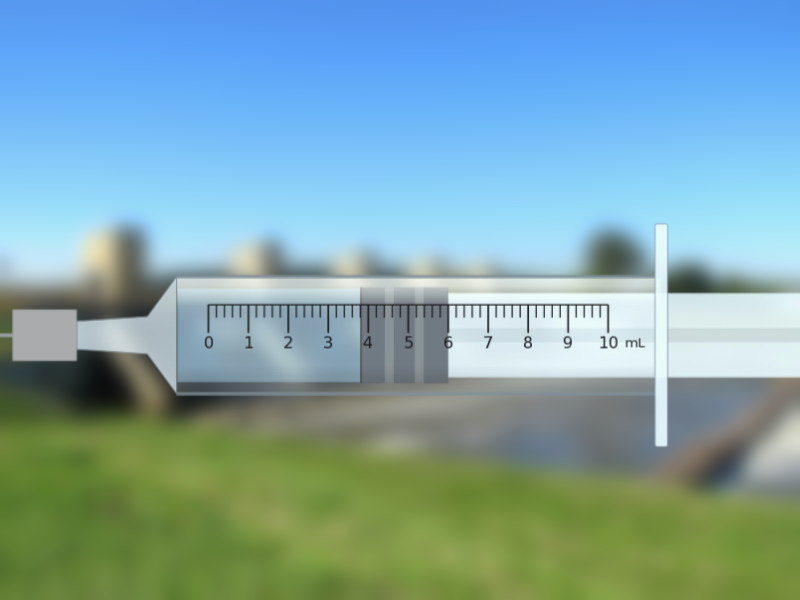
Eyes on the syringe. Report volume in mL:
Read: 3.8 mL
